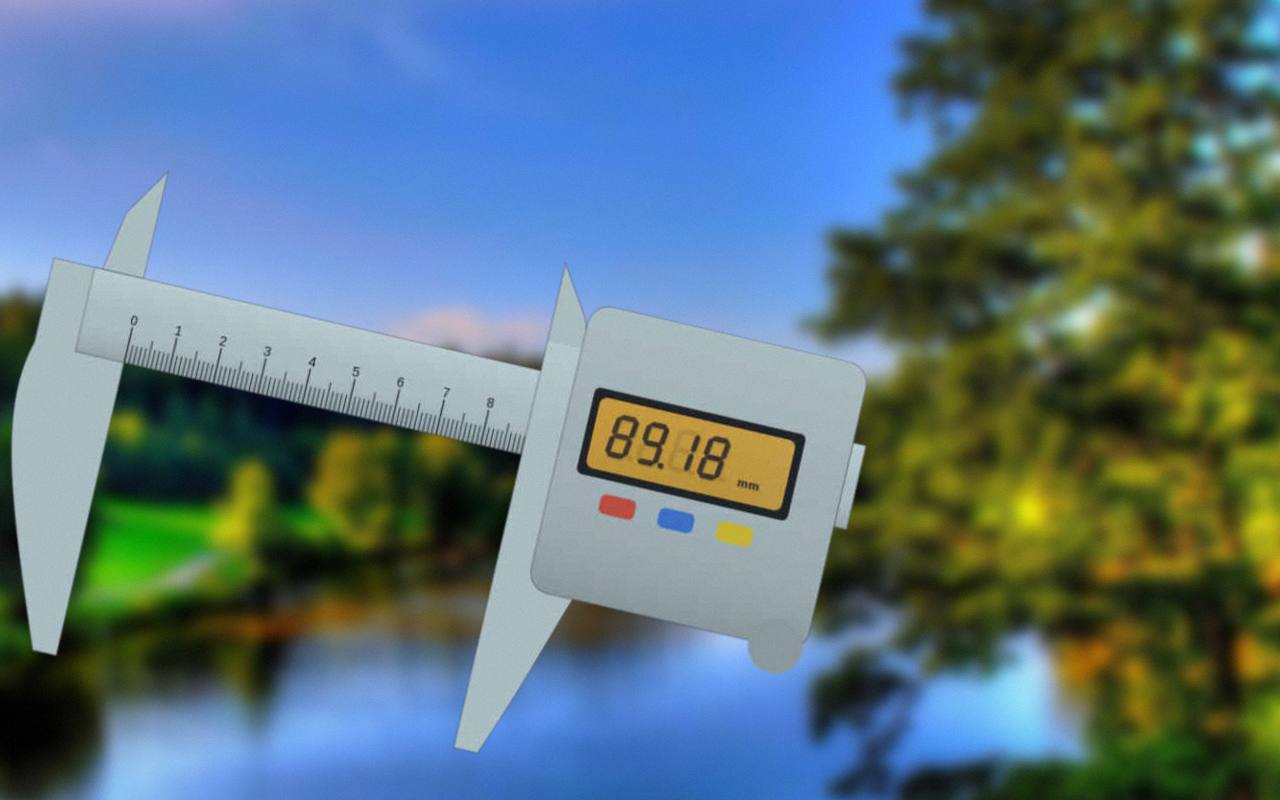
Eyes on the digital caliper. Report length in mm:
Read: 89.18 mm
